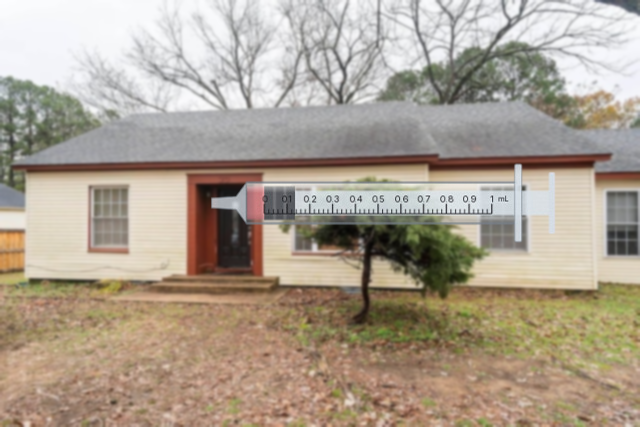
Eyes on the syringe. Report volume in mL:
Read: 0 mL
